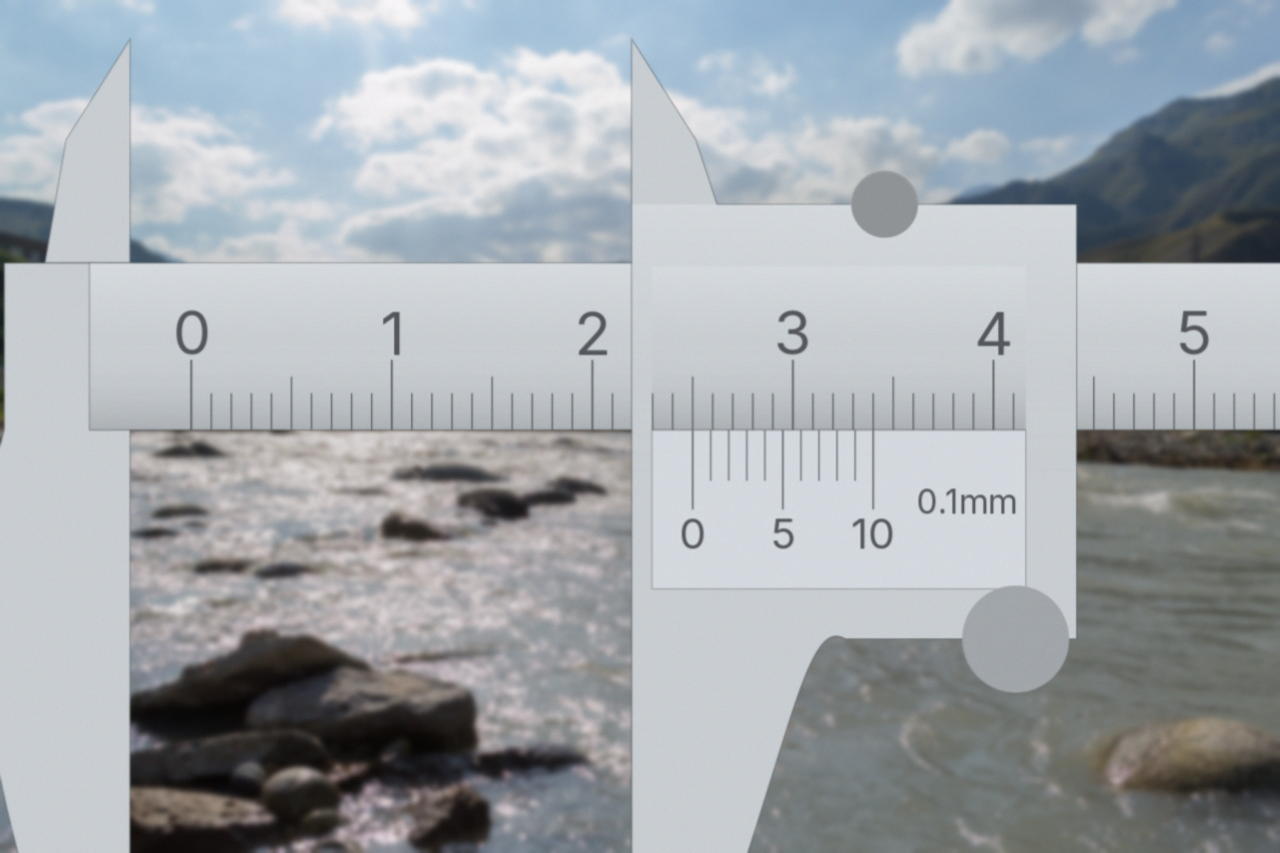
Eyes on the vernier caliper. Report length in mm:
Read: 25.0 mm
